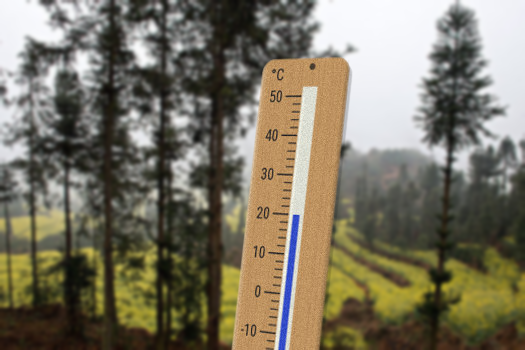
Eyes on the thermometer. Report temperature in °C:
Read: 20 °C
